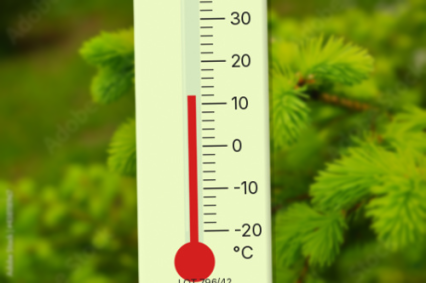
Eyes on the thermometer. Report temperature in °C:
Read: 12 °C
